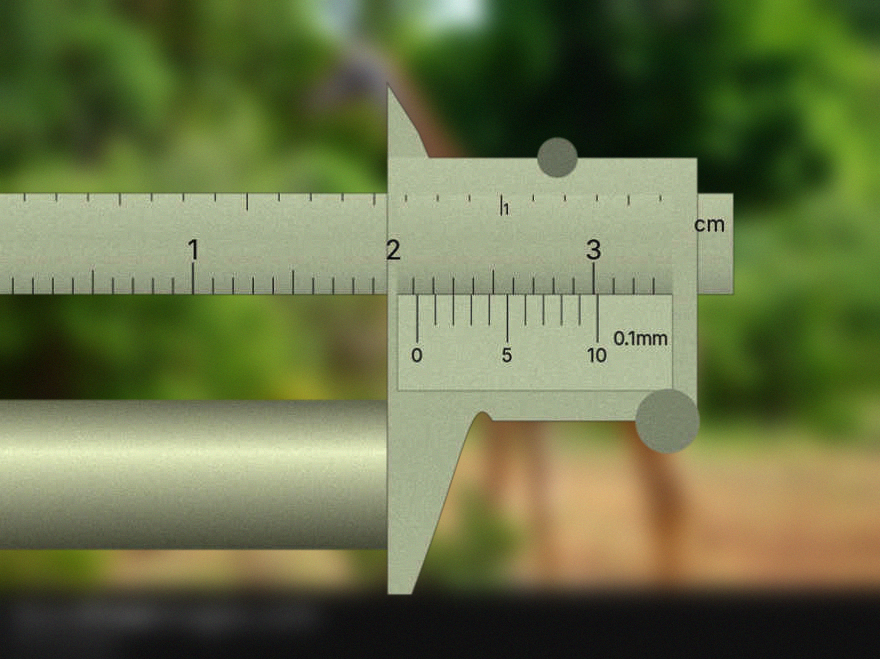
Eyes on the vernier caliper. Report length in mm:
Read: 21.2 mm
